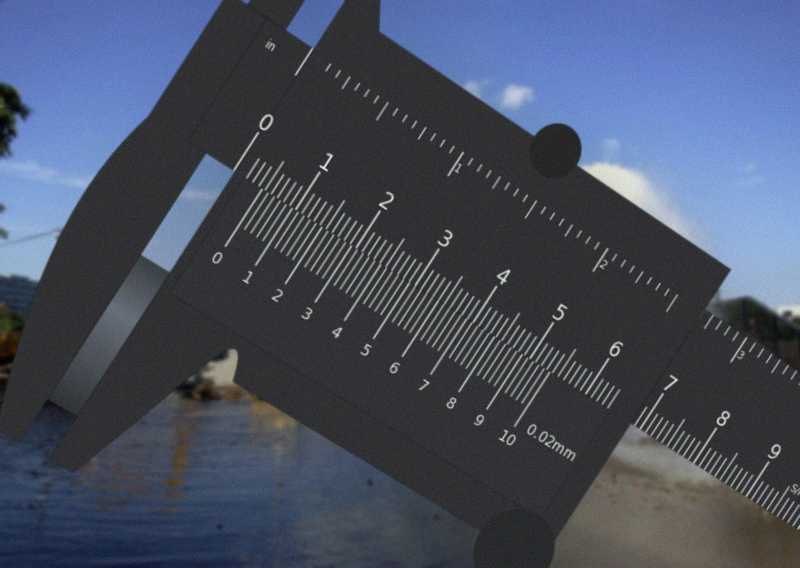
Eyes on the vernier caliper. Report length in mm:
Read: 4.6 mm
